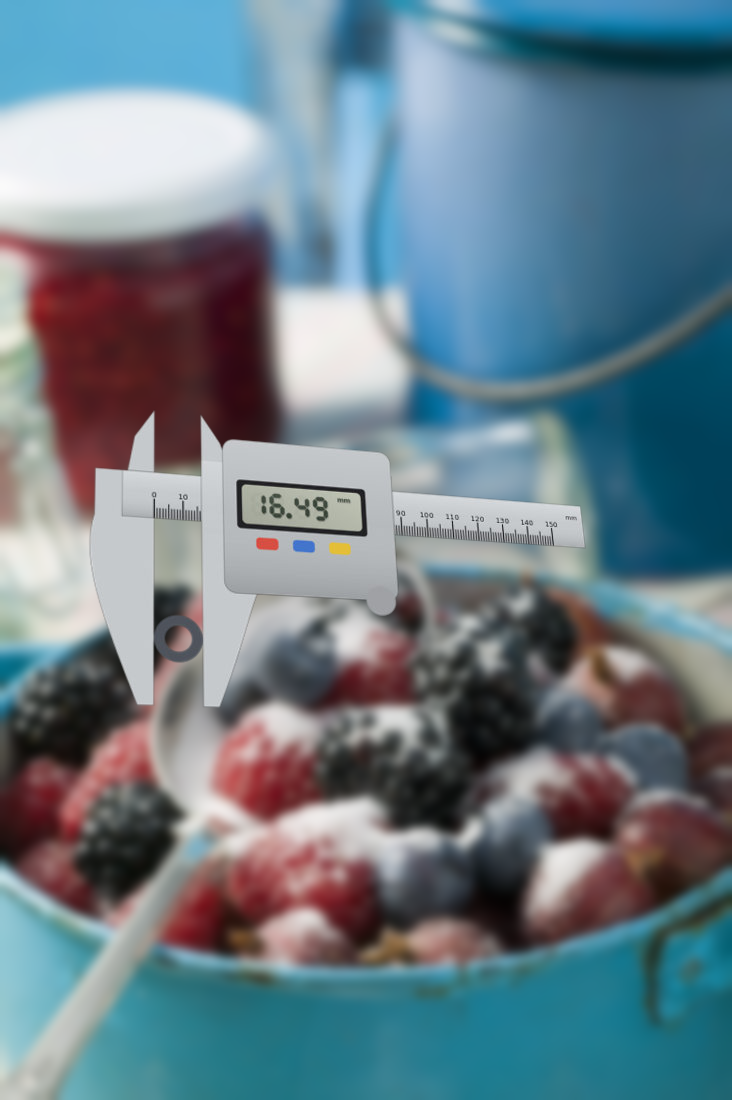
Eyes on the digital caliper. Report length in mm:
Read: 16.49 mm
